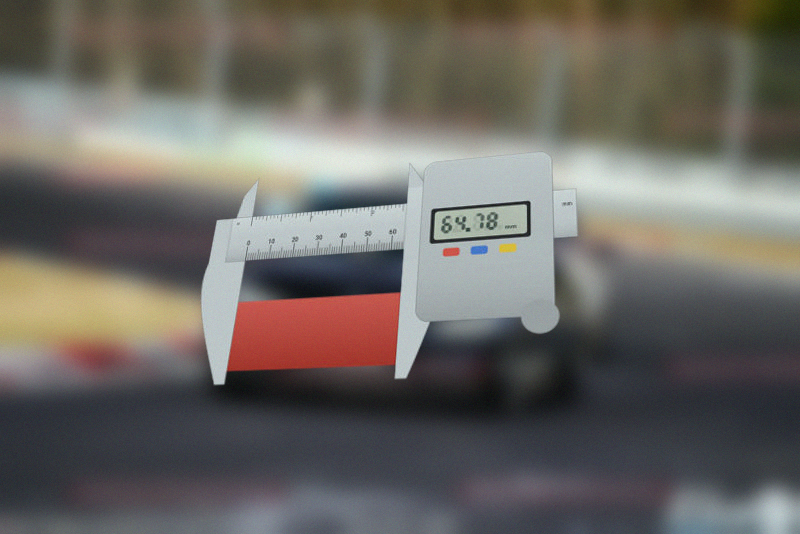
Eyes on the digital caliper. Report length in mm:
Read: 64.78 mm
